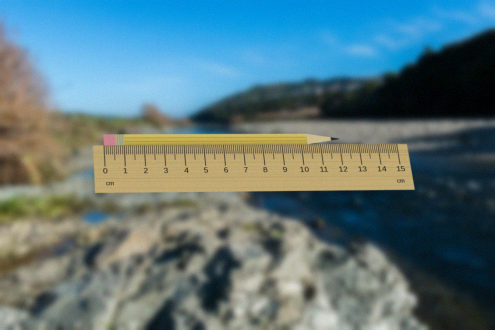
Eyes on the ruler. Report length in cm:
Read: 12 cm
